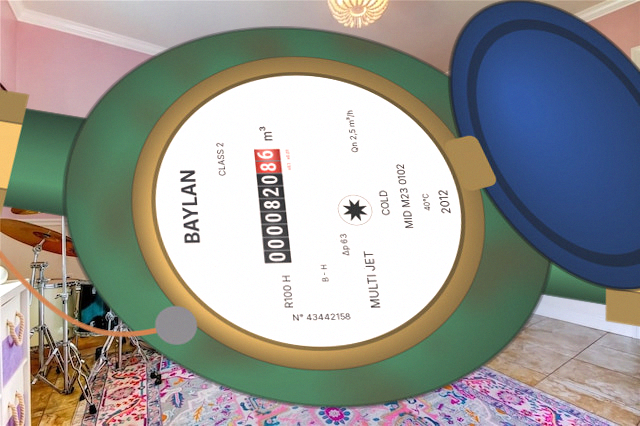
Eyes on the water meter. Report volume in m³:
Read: 820.86 m³
